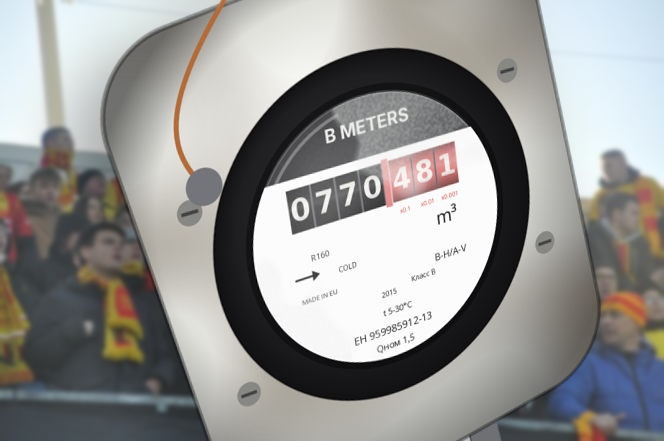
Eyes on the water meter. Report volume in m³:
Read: 770.481 m³
